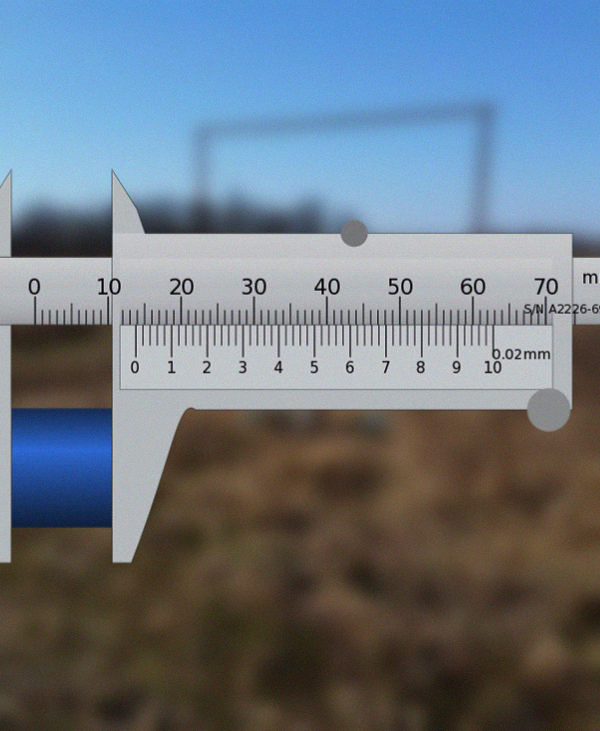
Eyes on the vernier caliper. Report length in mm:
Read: 13.8 mm
